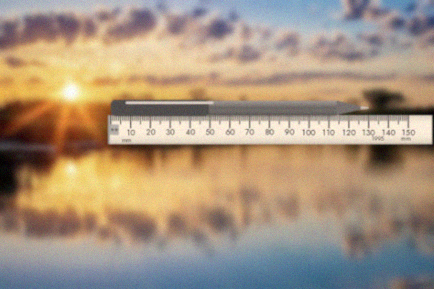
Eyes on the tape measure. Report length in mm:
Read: 130 mm
